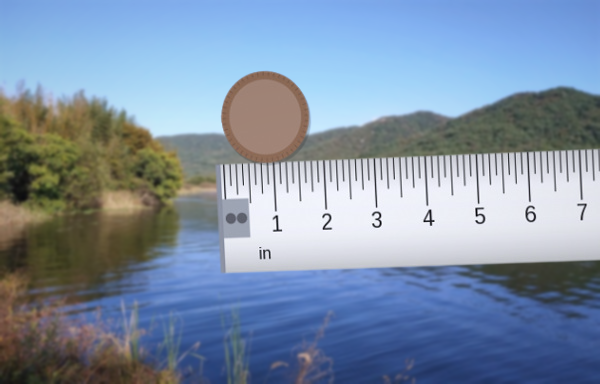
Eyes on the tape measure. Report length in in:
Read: 1.75 in
